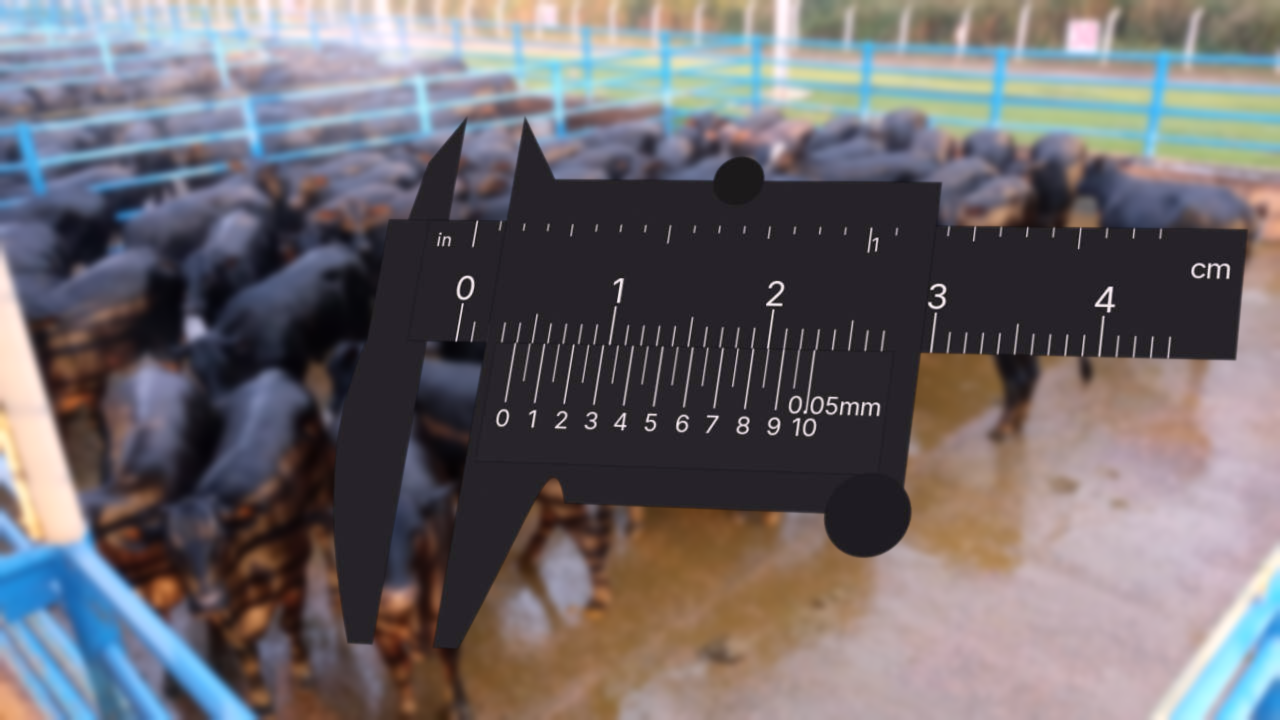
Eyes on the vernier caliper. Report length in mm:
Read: 3.9 mm
